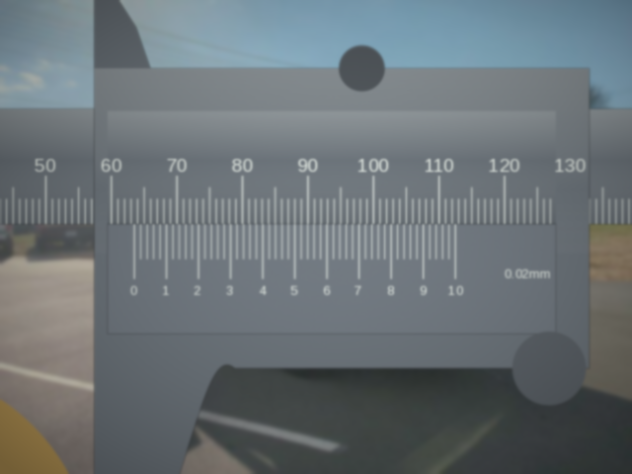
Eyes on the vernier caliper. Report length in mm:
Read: 63.5 mm
